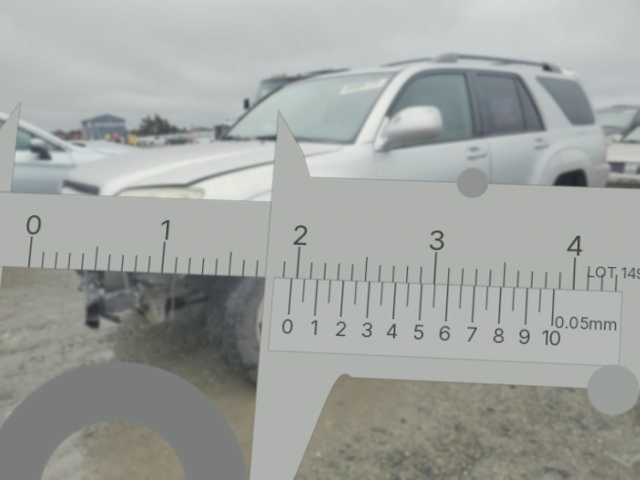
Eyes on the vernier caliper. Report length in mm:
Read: 19.6 mm
